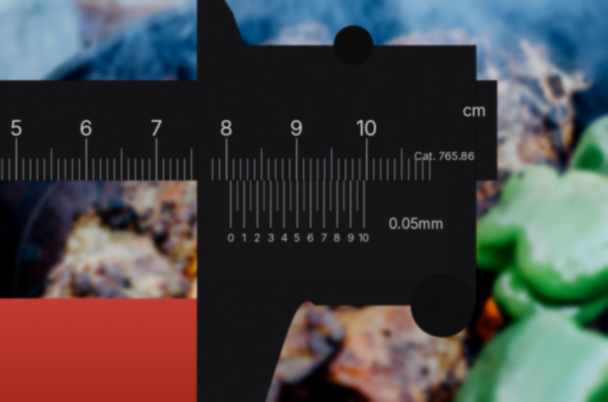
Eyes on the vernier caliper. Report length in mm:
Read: 80.6 mm
